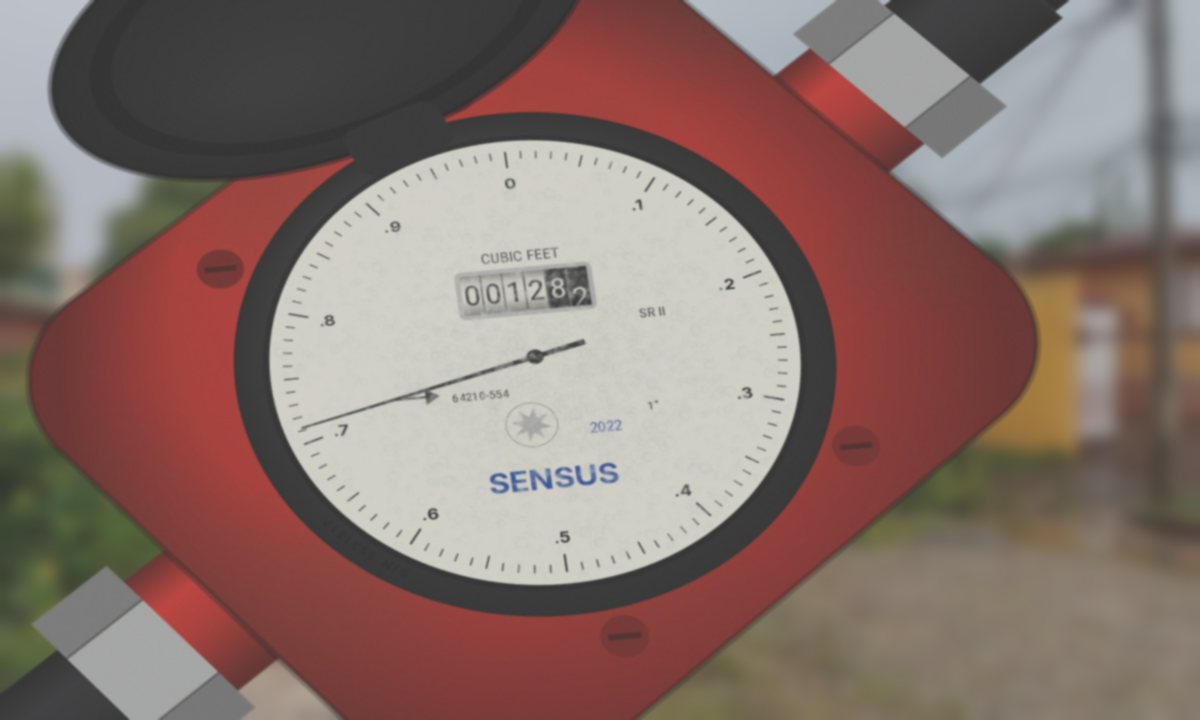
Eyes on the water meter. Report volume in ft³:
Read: 1281.71 ft³
